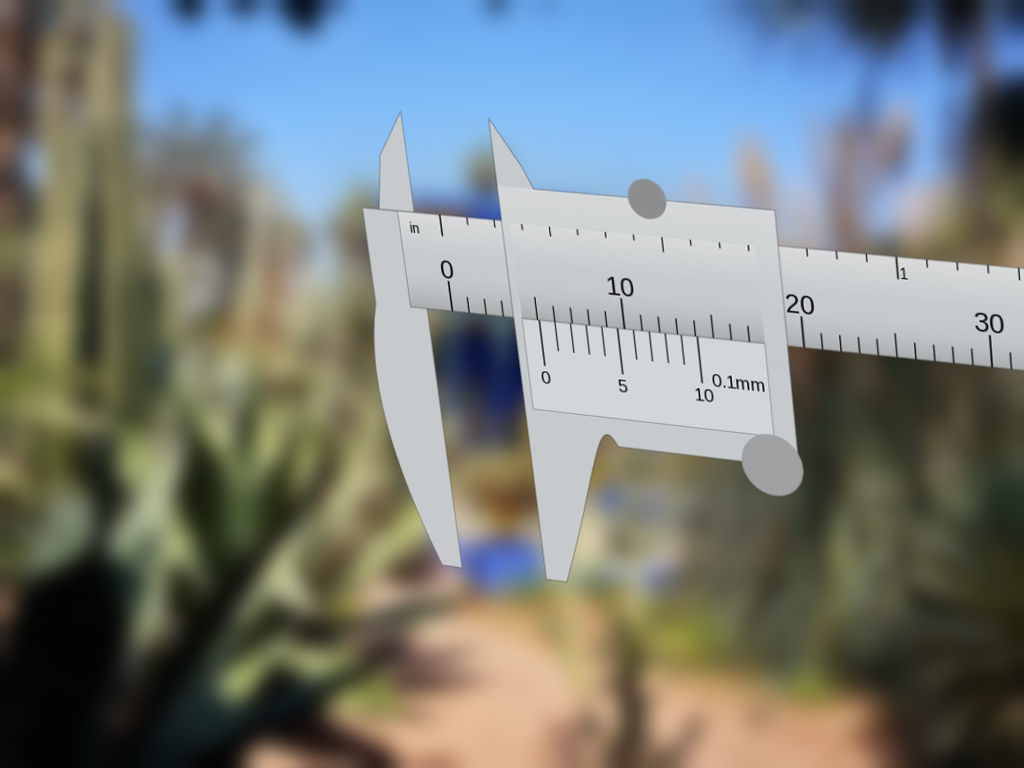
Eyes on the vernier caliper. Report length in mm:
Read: 5.1 mm
